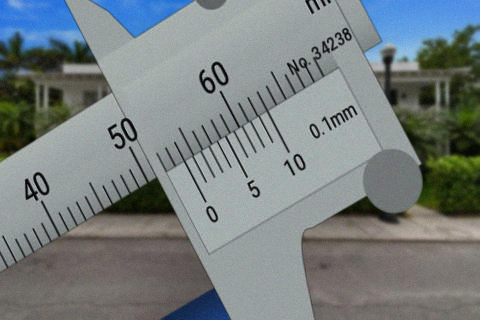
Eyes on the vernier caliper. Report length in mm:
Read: 54.0 mm
